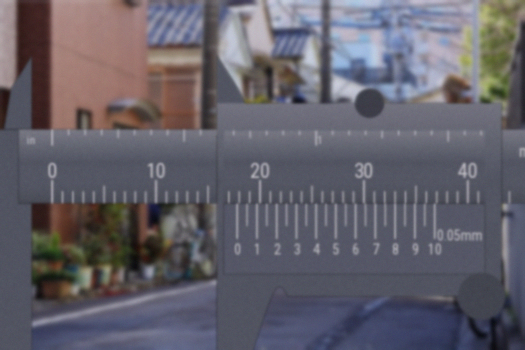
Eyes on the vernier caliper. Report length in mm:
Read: 17.8 mm
